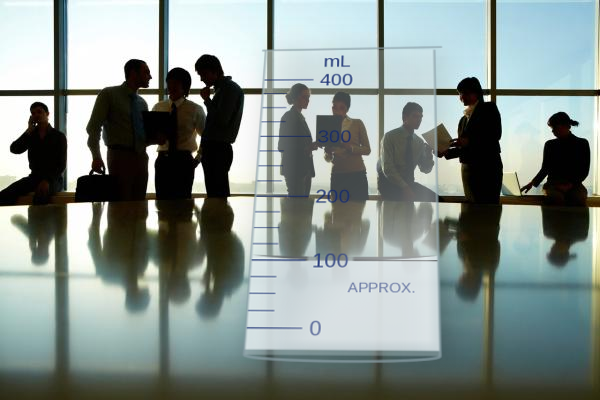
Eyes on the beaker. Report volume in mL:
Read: 100 mL
